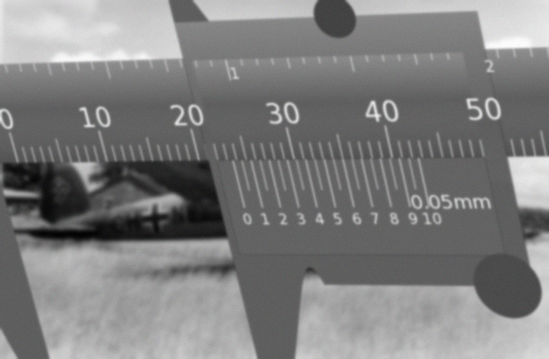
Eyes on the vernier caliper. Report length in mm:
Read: 23.6 mm
